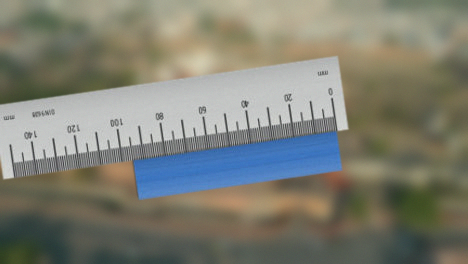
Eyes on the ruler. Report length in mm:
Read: 95 mm
